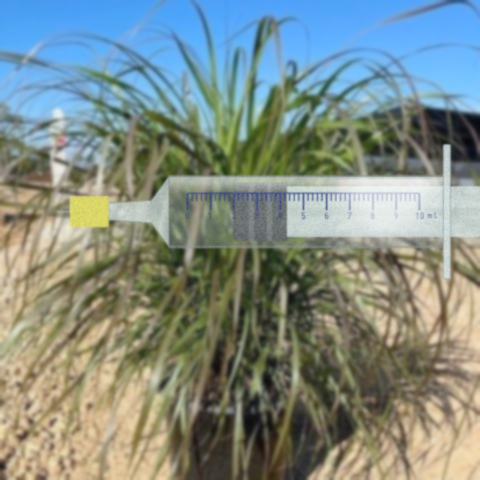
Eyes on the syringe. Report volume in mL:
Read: 2 mL
